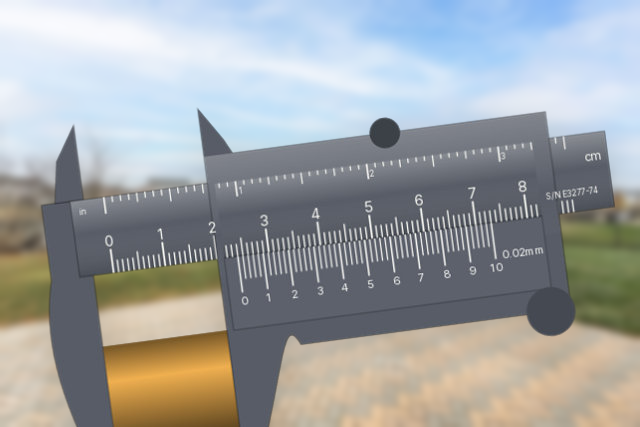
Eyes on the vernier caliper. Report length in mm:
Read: 24.0 mm
